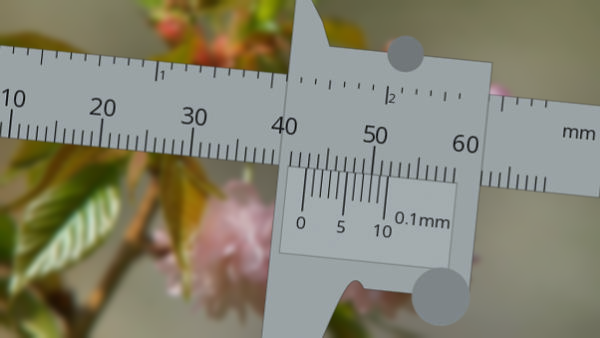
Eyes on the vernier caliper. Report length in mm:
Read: 42.8 mm
